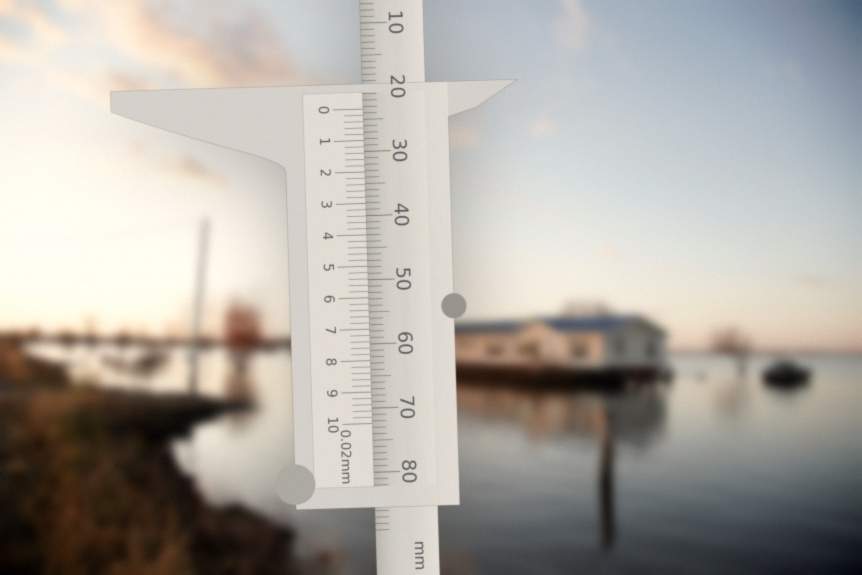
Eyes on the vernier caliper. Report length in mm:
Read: 23.4 mm
